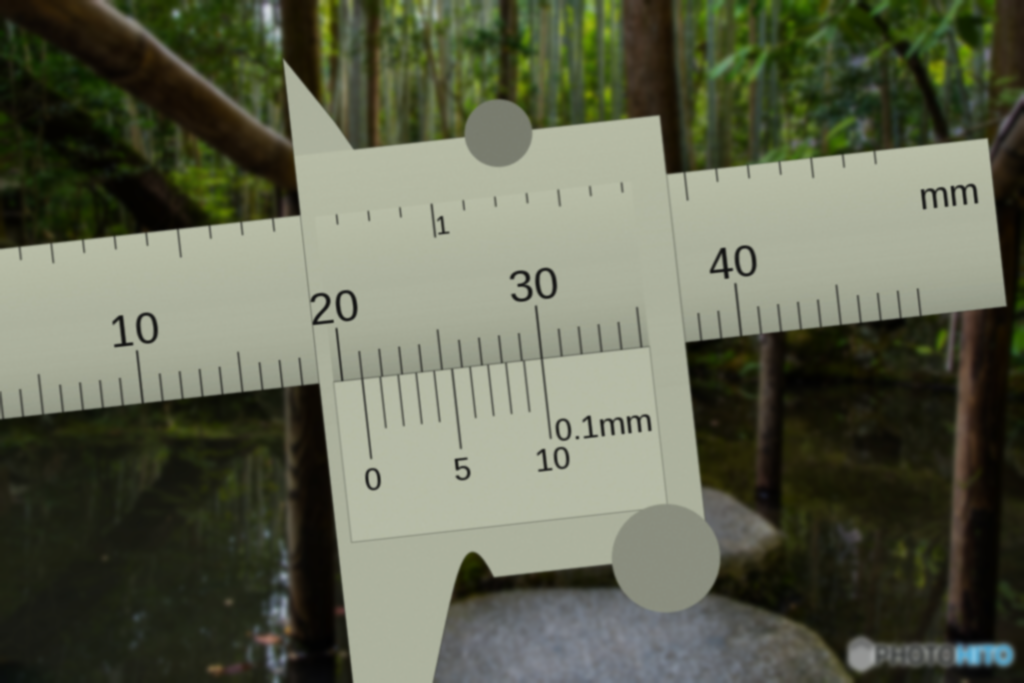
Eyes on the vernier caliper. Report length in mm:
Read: 21.0 mm
